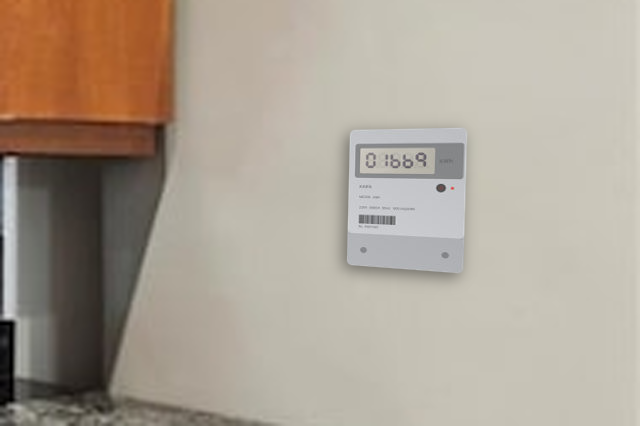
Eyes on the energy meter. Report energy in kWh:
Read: 1669 kWh
